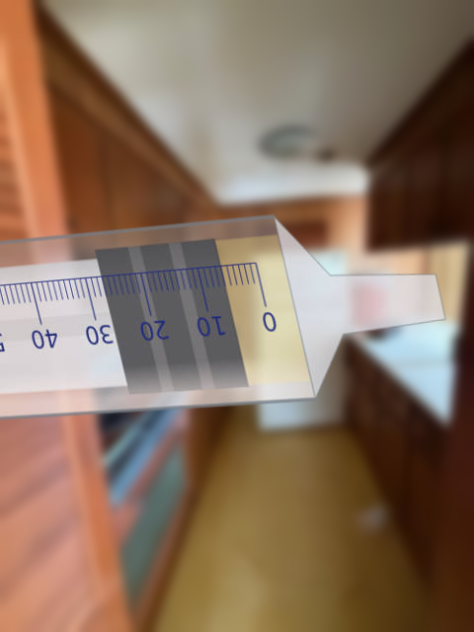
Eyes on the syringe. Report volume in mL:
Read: 6 mL
